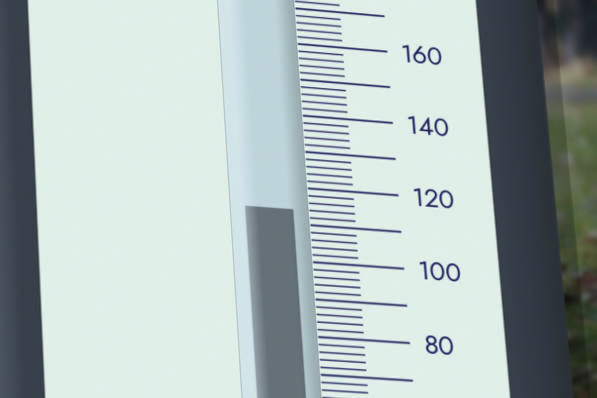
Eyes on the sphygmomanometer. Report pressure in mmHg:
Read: 114 mmHg
